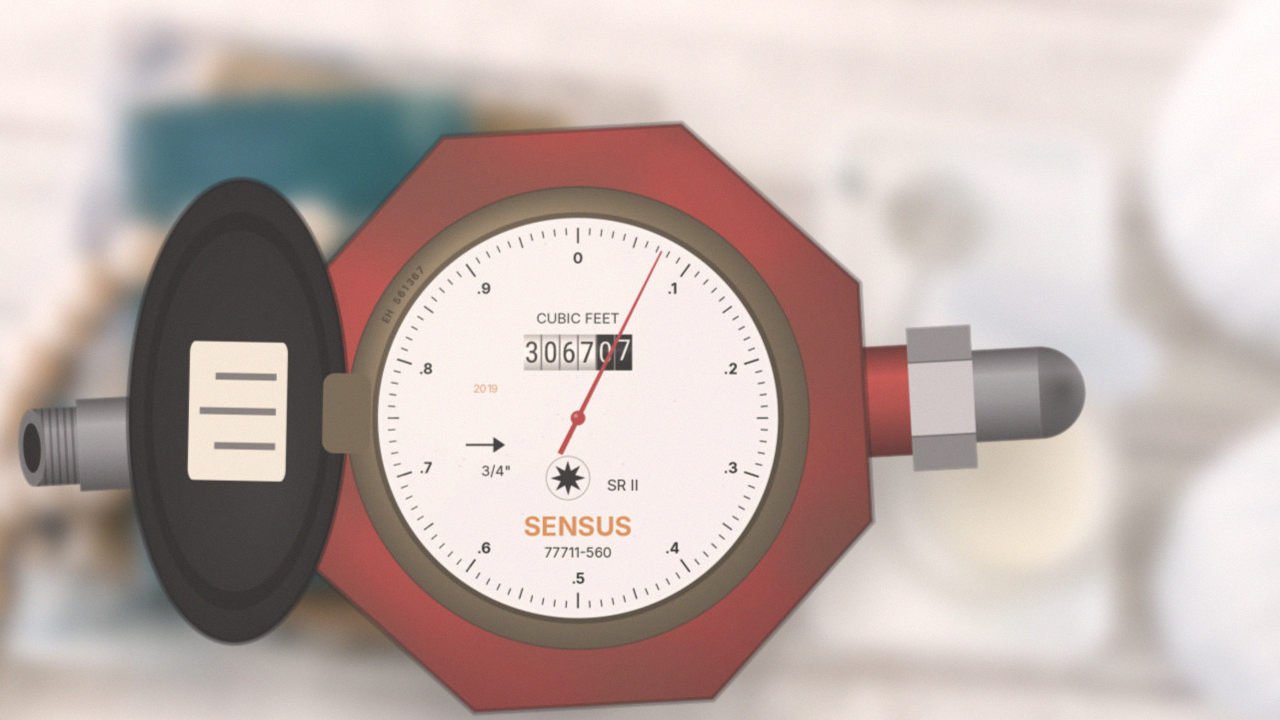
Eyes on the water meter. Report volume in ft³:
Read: 306707.07 ft³
